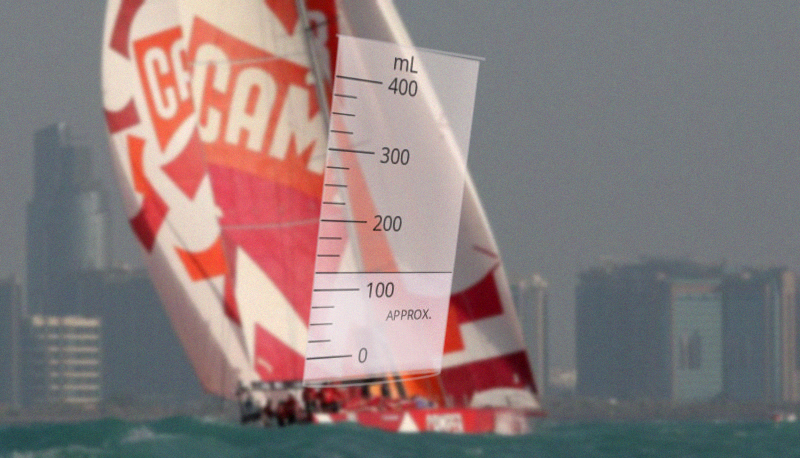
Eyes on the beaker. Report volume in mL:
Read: 125 mL
